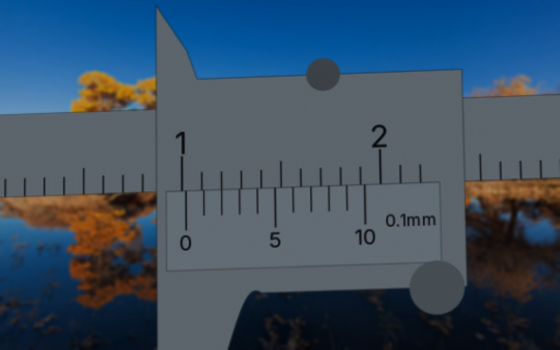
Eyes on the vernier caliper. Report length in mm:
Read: 10.2 mm
